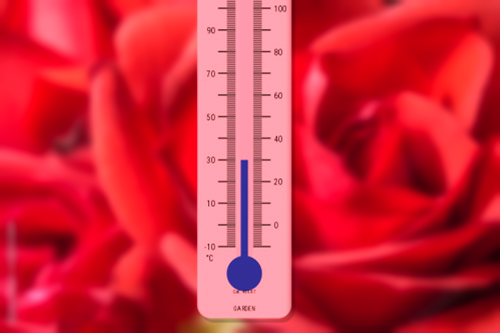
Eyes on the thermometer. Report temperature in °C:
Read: 30 °C
